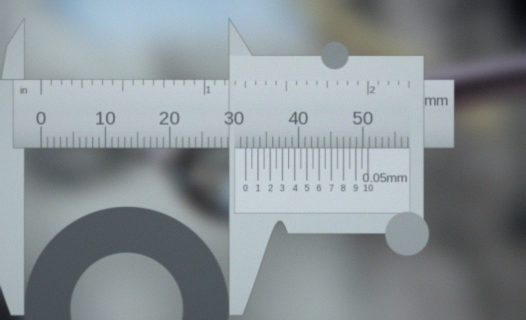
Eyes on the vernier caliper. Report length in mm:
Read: 31.8 mm
